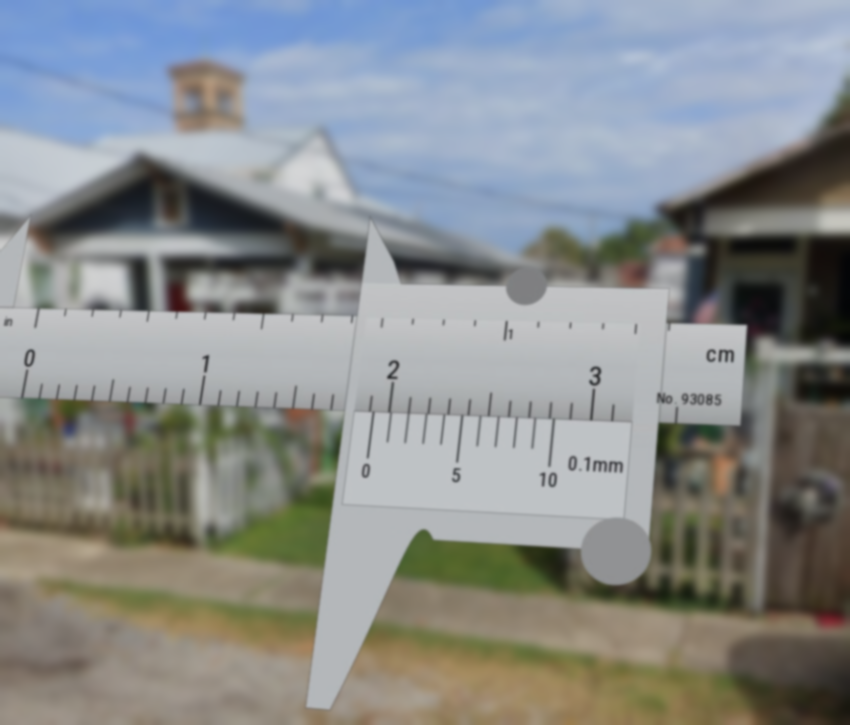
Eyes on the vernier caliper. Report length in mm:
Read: 19.2 mm
